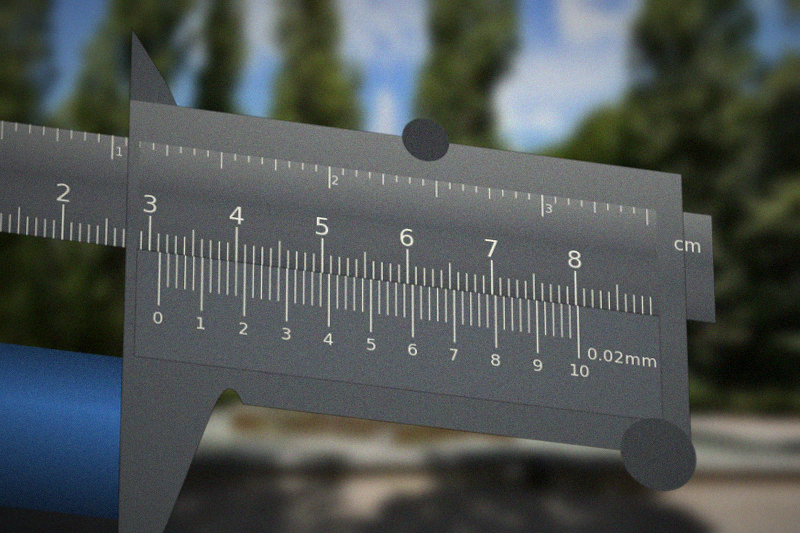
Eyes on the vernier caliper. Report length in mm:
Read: 31.2 mm
